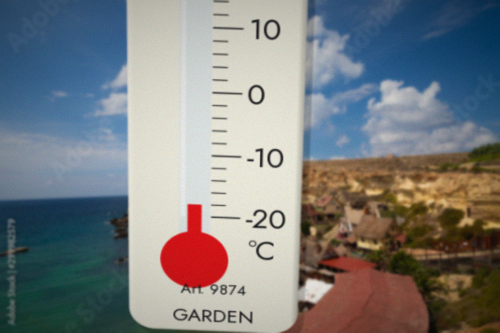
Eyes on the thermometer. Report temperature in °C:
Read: -18 °C
